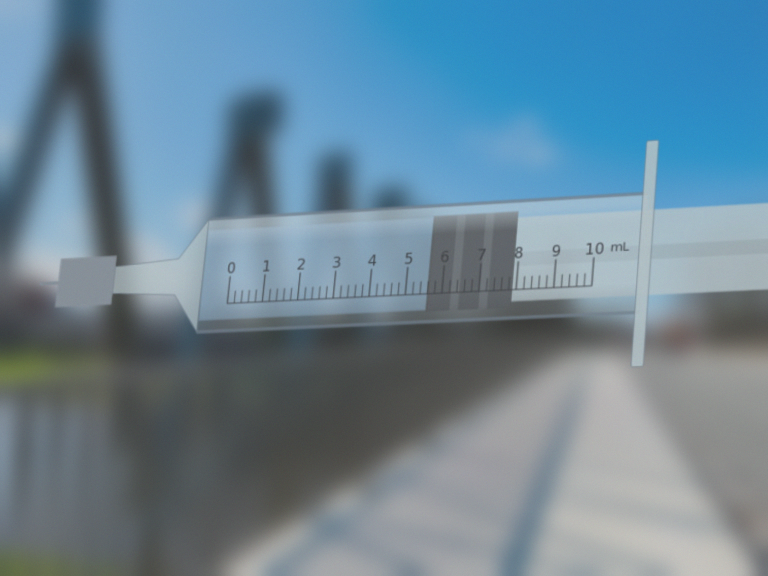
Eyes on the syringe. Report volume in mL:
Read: 5.6 mL
